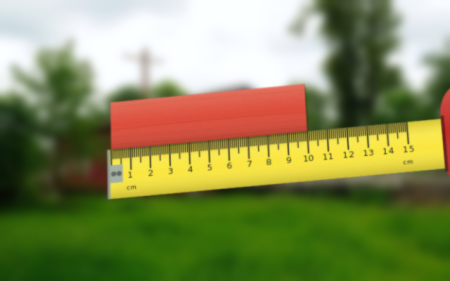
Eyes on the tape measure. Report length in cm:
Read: 10 cm
